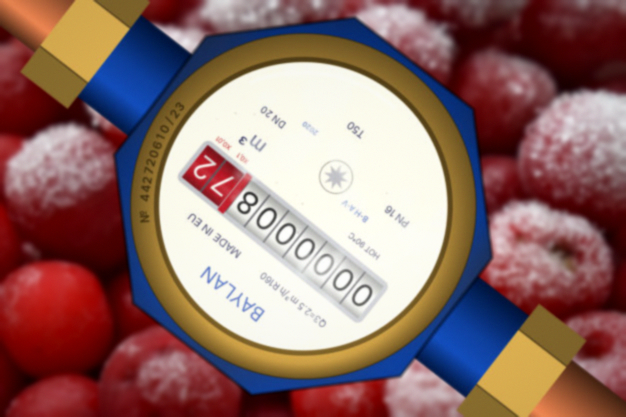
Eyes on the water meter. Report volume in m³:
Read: 8.72 m³
